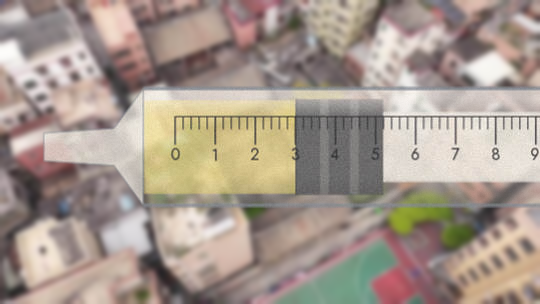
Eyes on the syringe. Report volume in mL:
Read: 3 mL
